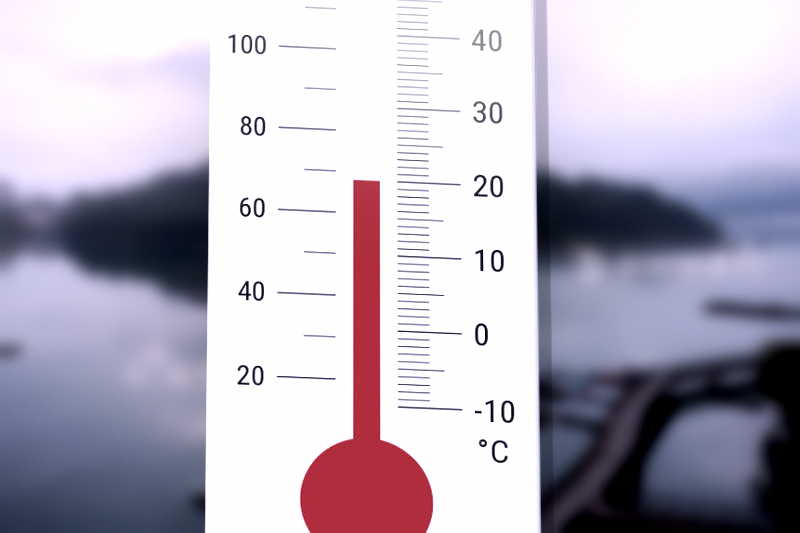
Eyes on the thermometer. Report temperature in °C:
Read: 20 °C
